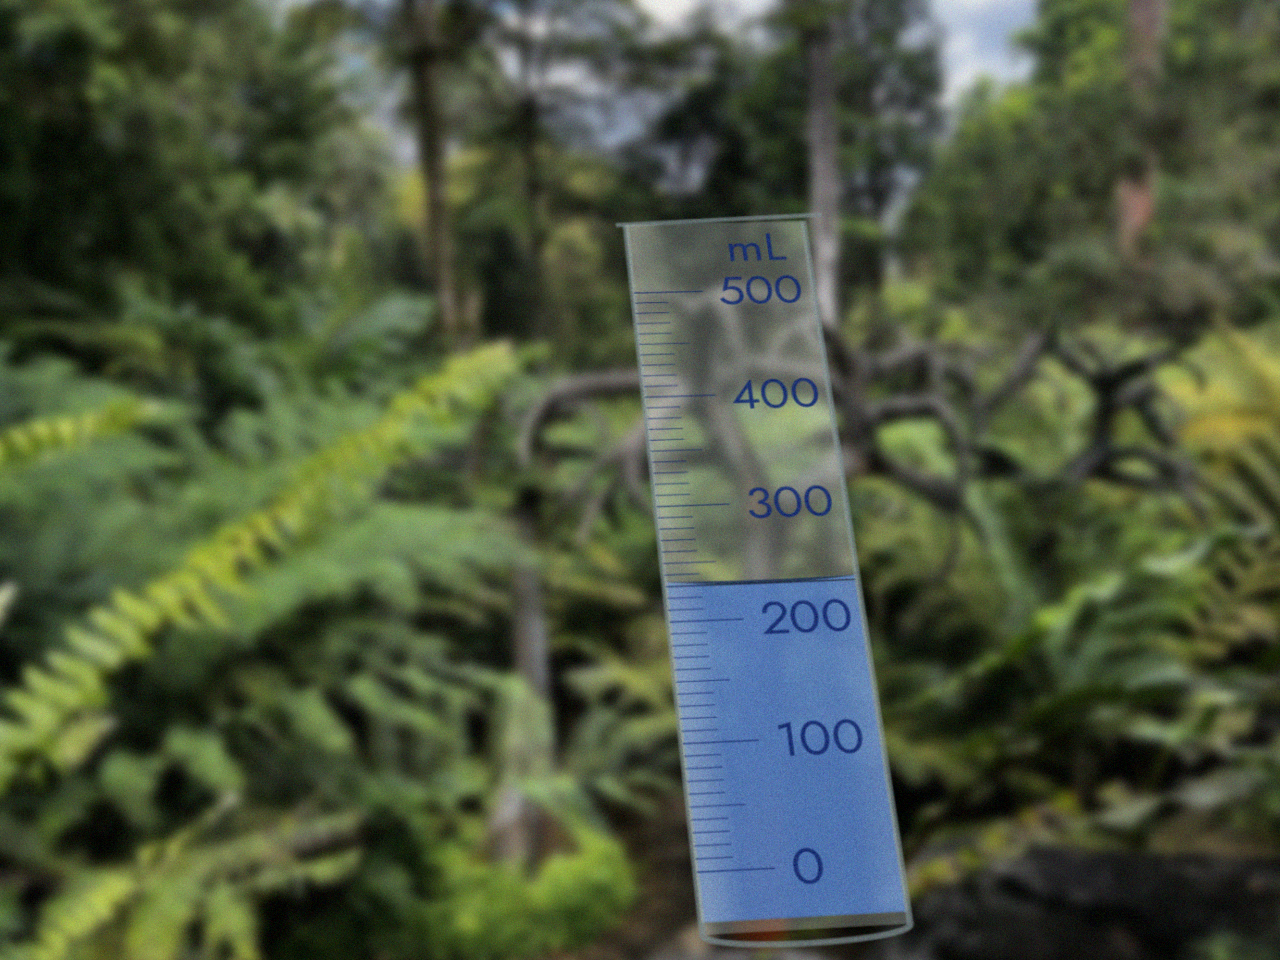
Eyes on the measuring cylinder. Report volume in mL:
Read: 230 mL
